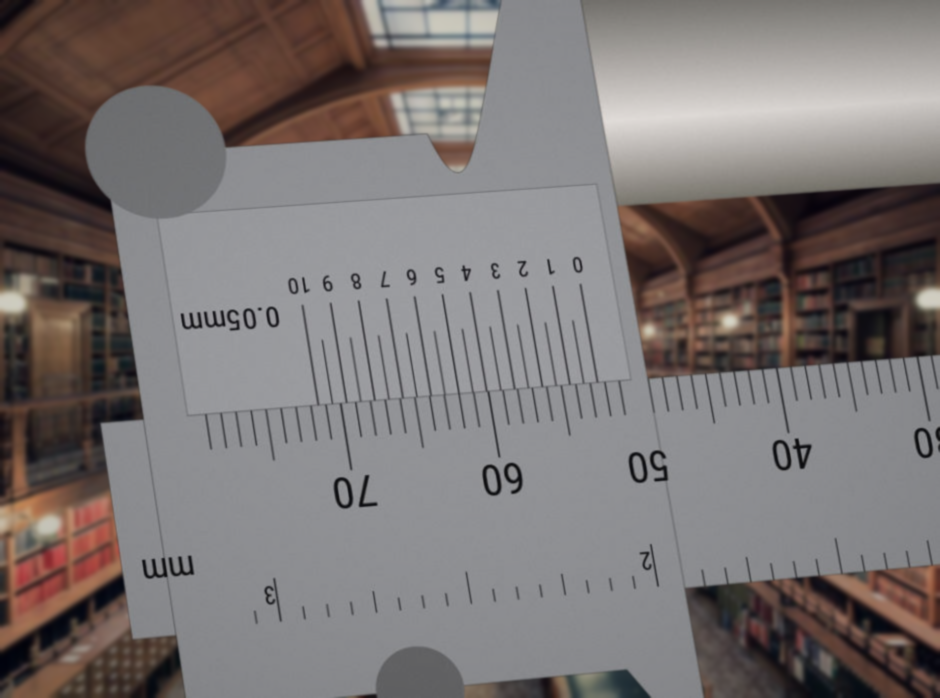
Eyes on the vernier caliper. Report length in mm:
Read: 52.5 mm
